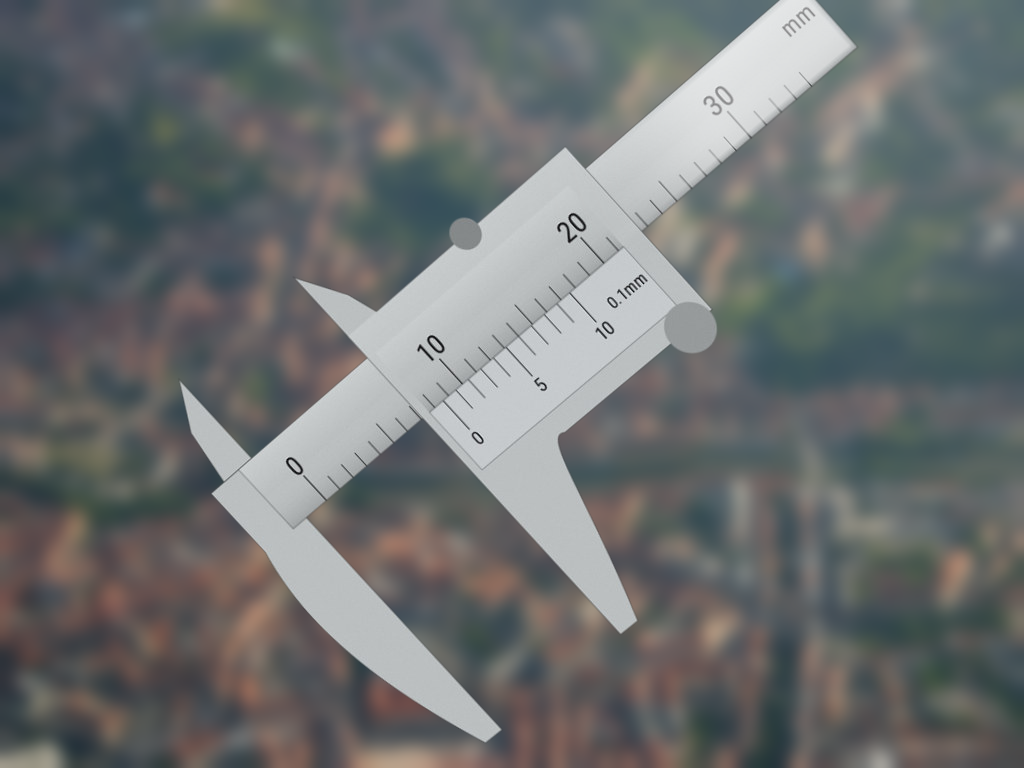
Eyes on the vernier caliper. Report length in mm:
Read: 8.6 mm
